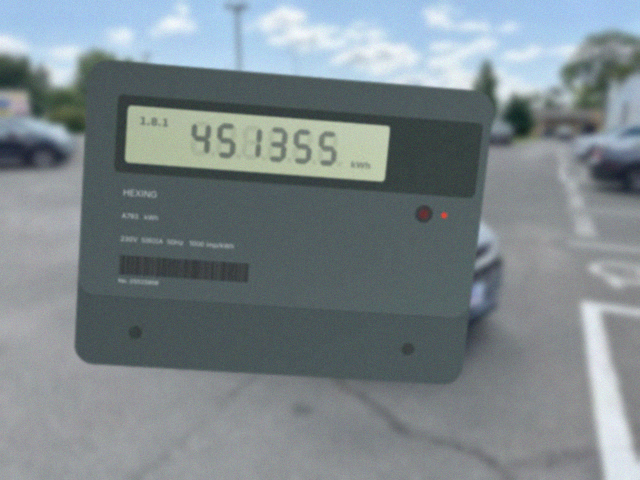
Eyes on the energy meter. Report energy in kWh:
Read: 451355 kWh
